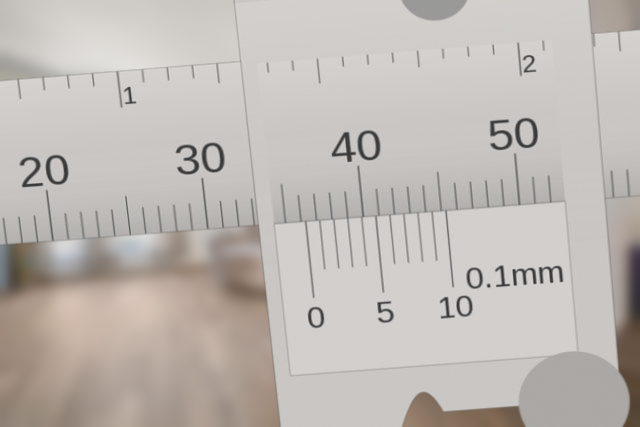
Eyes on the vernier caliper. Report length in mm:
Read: 36.3 mm
